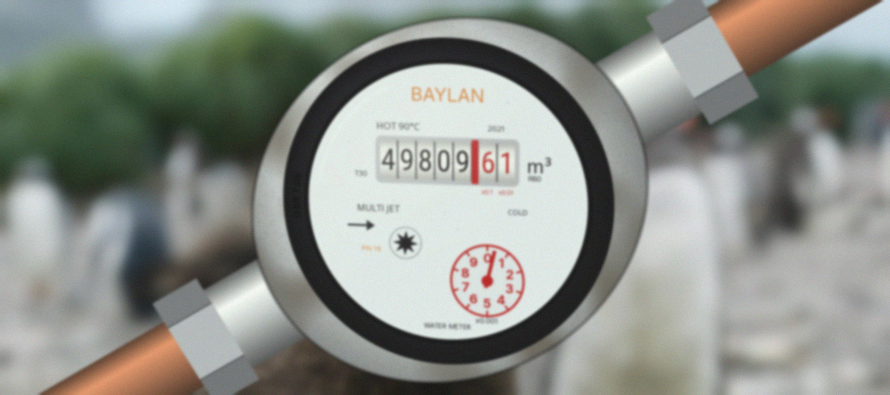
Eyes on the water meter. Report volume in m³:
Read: 49809.610 m³
